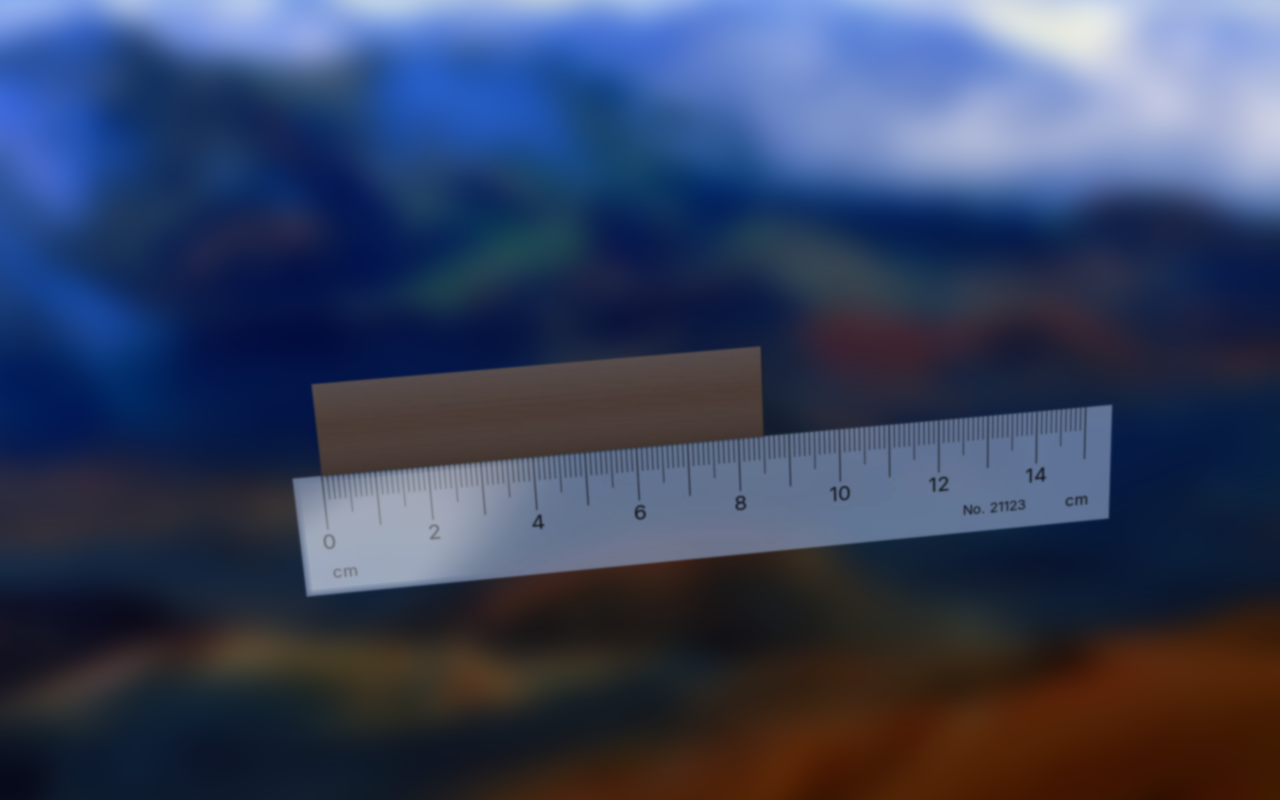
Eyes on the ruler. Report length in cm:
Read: 8.5 cm
